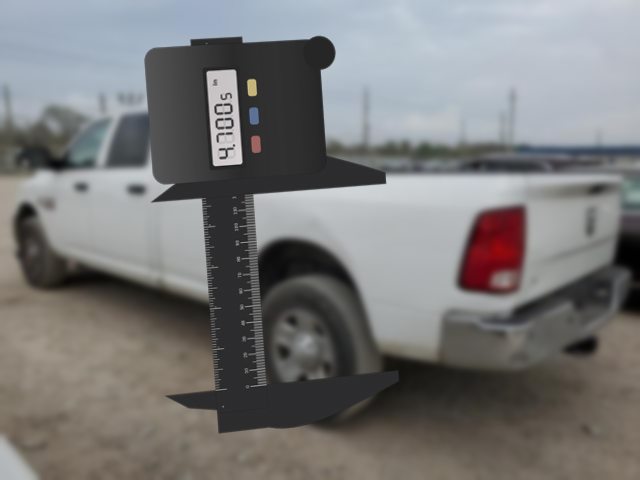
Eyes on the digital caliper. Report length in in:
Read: 4.7005 in
